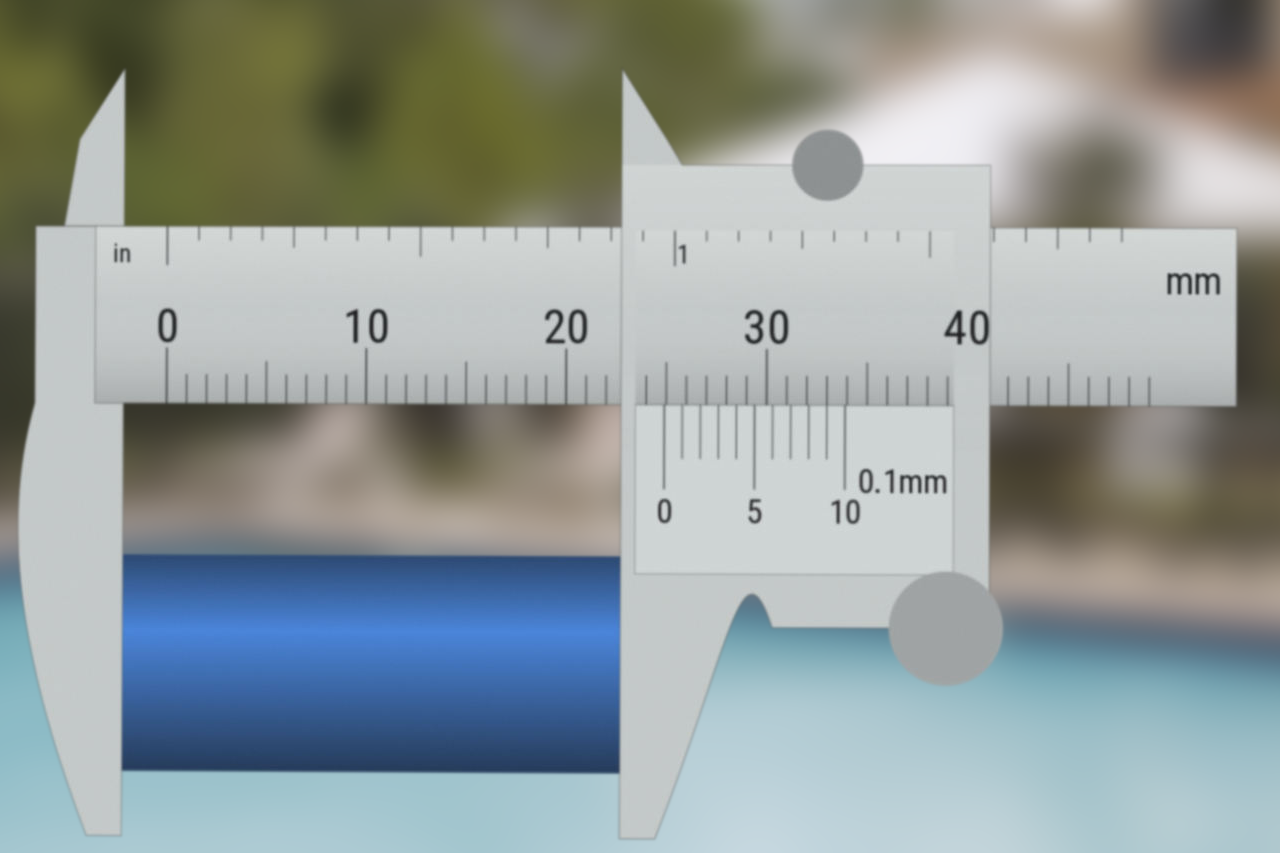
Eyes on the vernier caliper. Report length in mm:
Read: 24.9 mm
